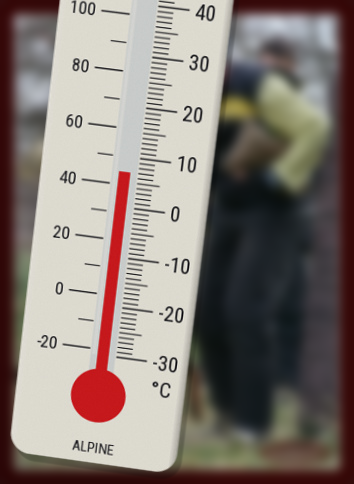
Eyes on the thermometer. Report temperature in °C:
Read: 7 °C
